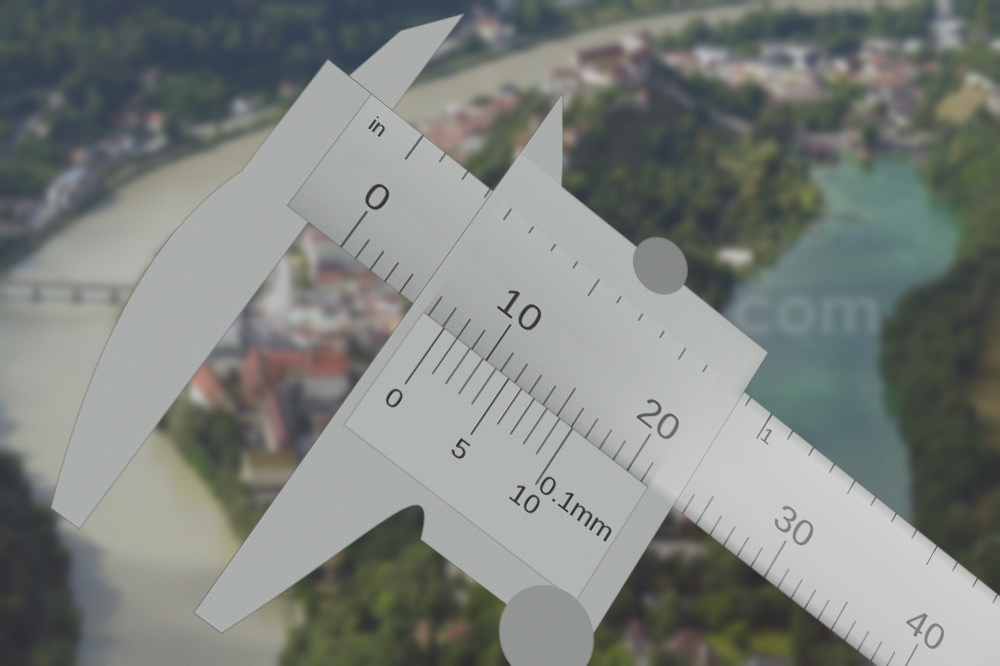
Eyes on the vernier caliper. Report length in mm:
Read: 7.1 mm
